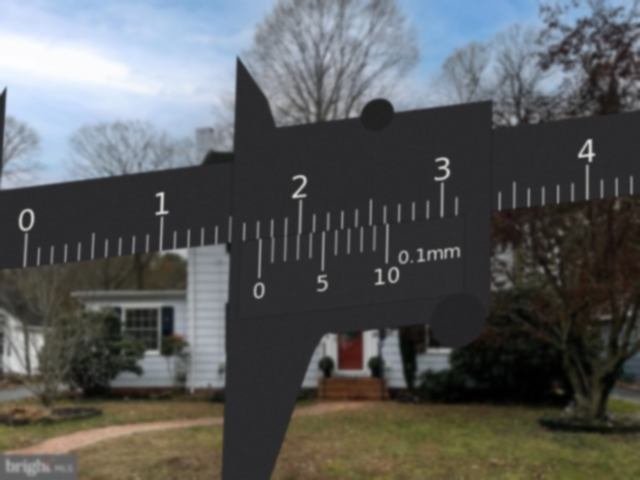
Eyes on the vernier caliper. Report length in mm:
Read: 17.2 mm
